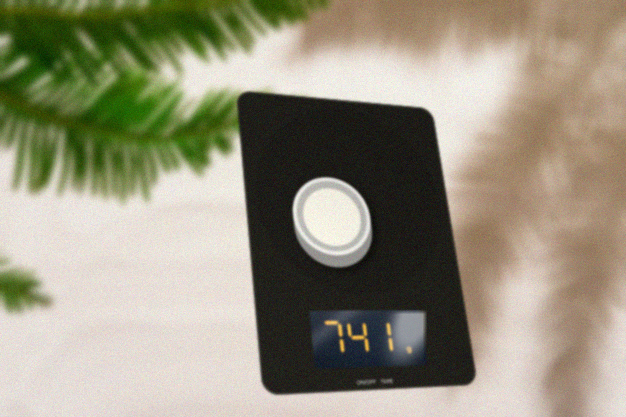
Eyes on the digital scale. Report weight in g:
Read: 741 g
